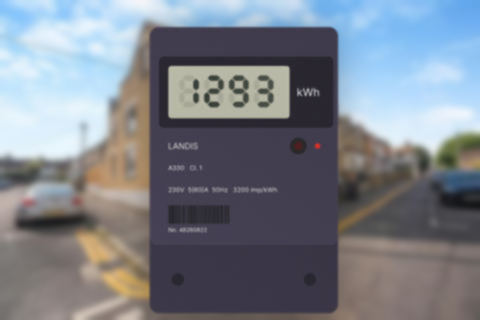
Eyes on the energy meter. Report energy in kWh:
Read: 1293 kWh
